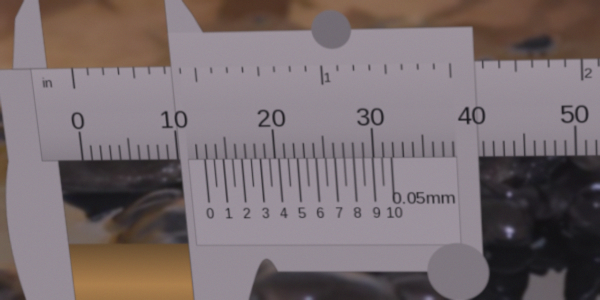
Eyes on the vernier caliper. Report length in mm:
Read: 12.8 mm
